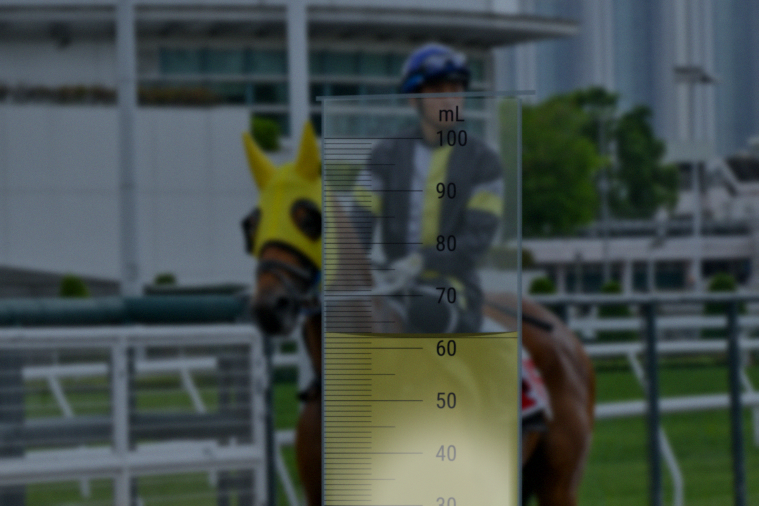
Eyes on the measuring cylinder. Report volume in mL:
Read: 62 mL
